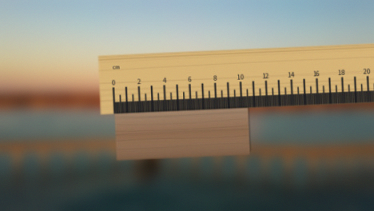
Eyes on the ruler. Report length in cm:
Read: 10.5 cm
